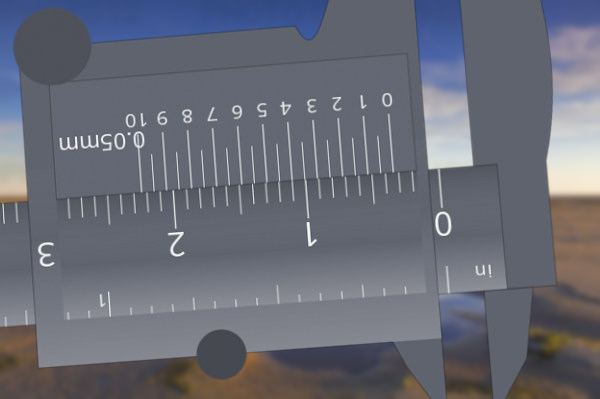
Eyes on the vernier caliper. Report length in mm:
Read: 3.4 mm
